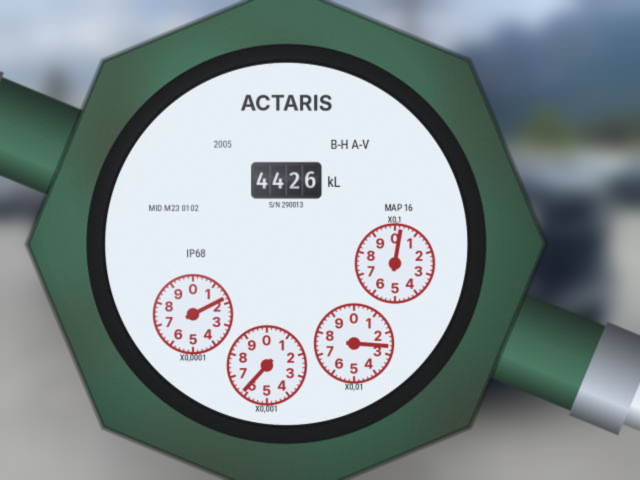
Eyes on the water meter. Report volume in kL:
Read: 4426.0261 kL
